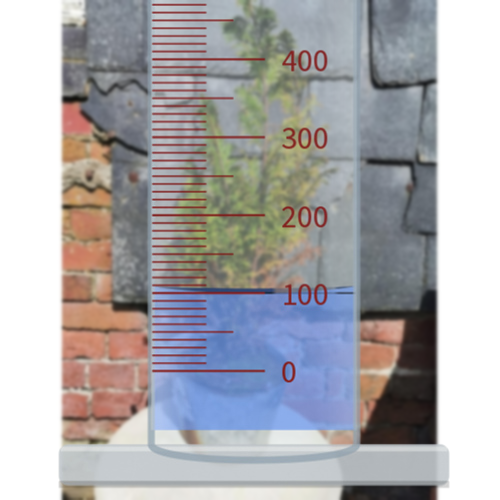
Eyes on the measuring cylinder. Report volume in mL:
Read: 100 mL
